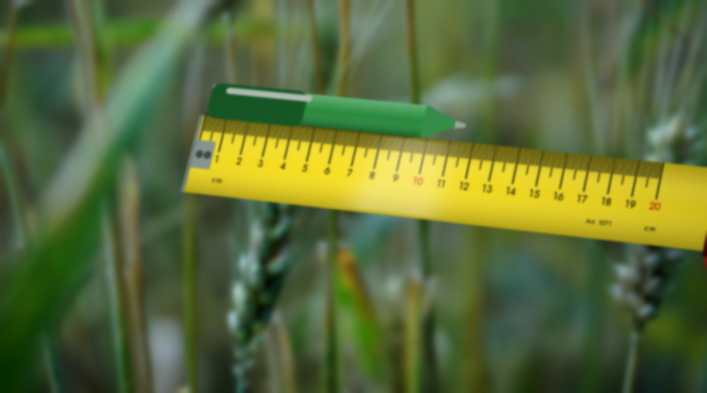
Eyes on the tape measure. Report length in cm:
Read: 11.5 cm
